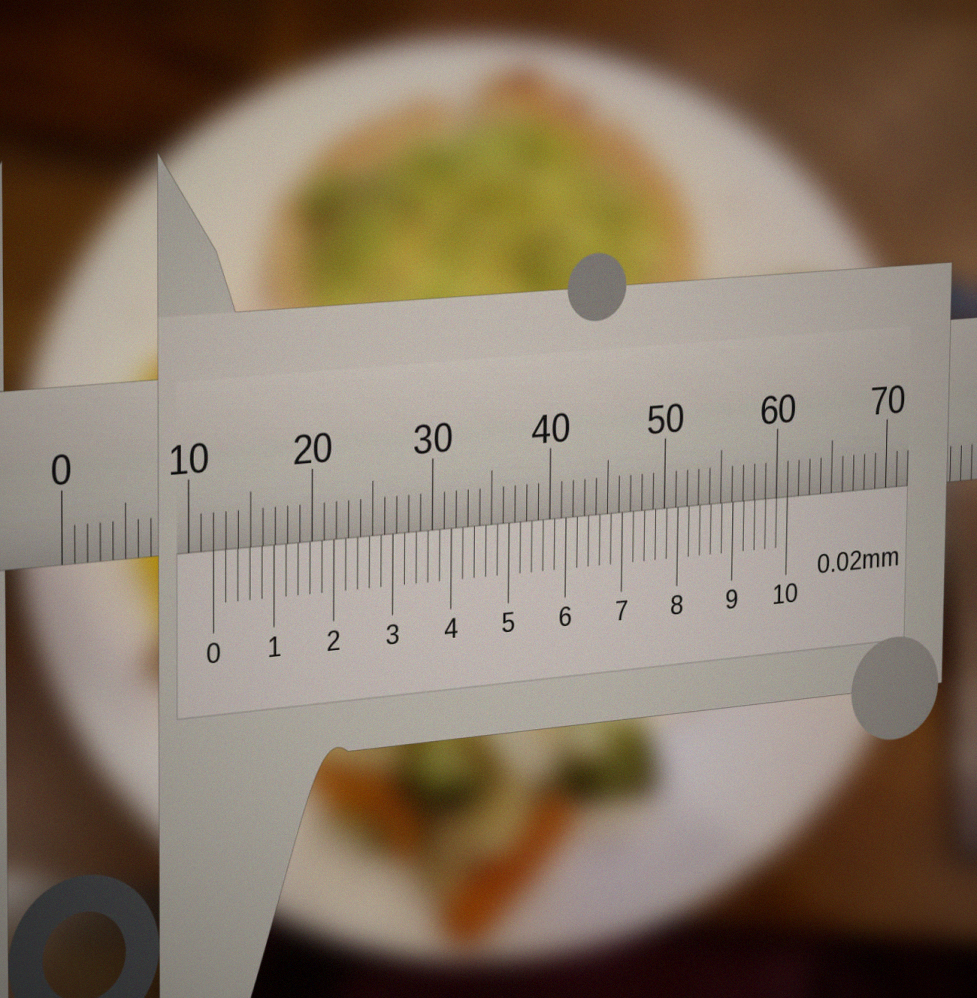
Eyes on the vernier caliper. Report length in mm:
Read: 12.0 mm
